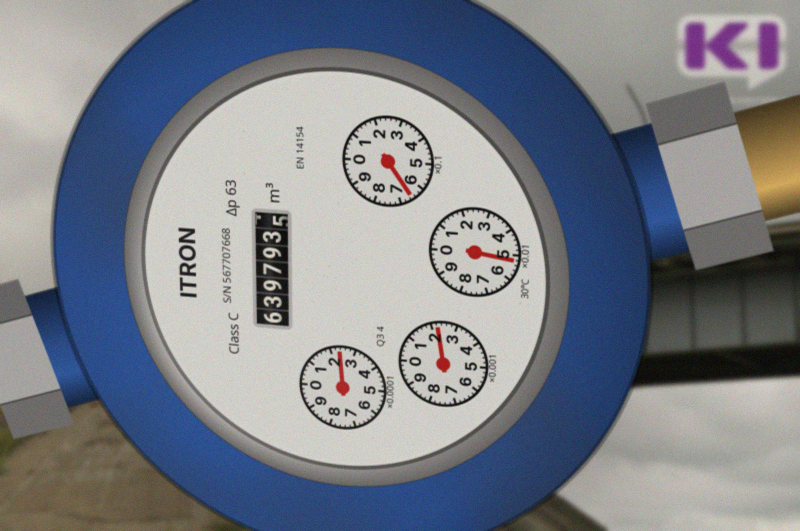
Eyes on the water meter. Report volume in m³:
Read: 6397934.6522 m³
